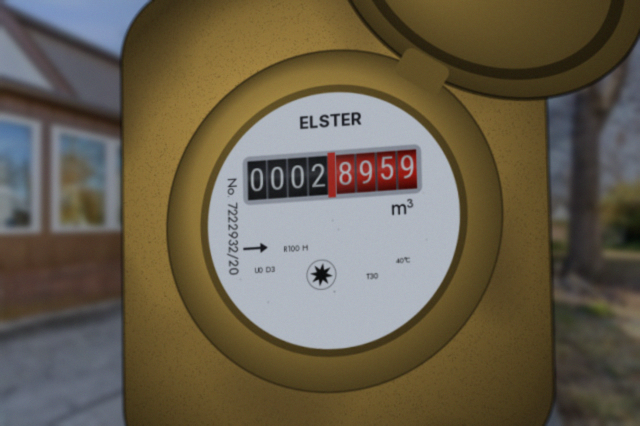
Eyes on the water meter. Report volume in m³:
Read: 2.8959 m³
